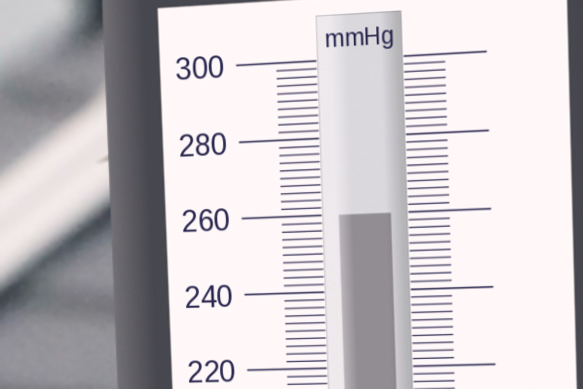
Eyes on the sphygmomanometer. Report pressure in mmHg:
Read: 260 mmHg
